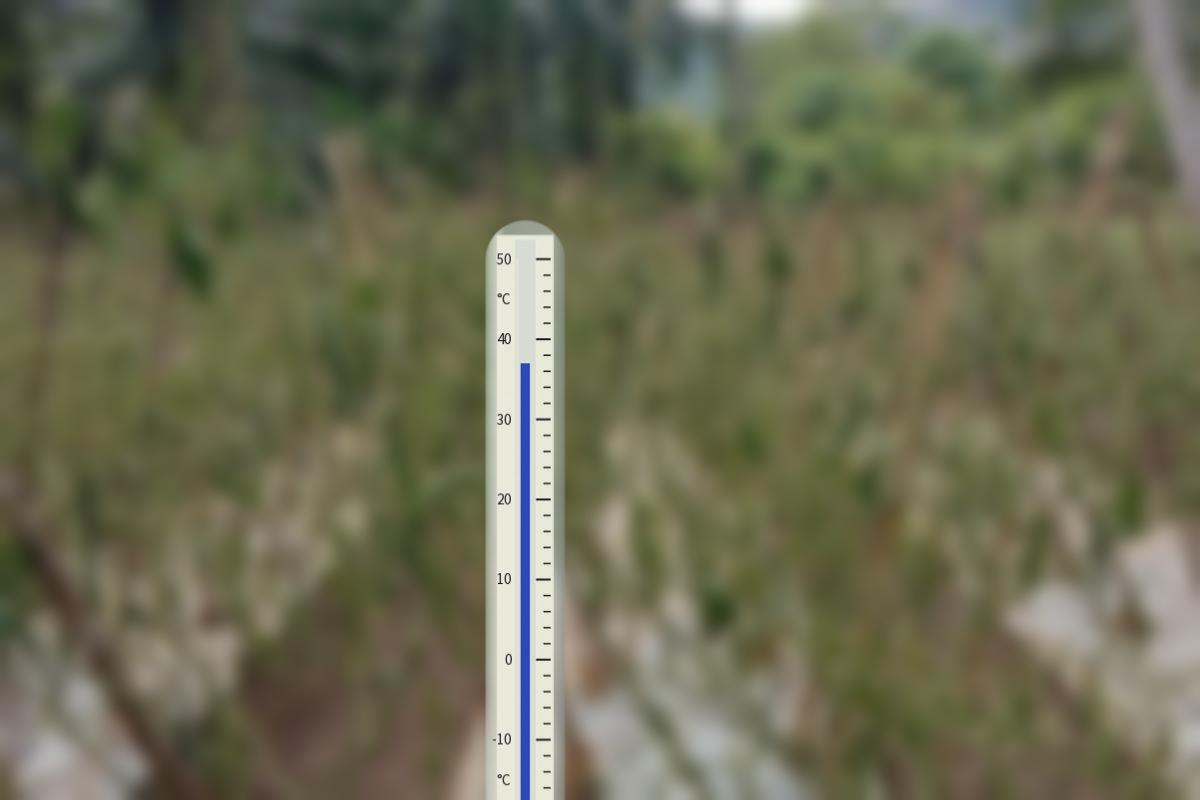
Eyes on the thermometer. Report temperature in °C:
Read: 37 °C
